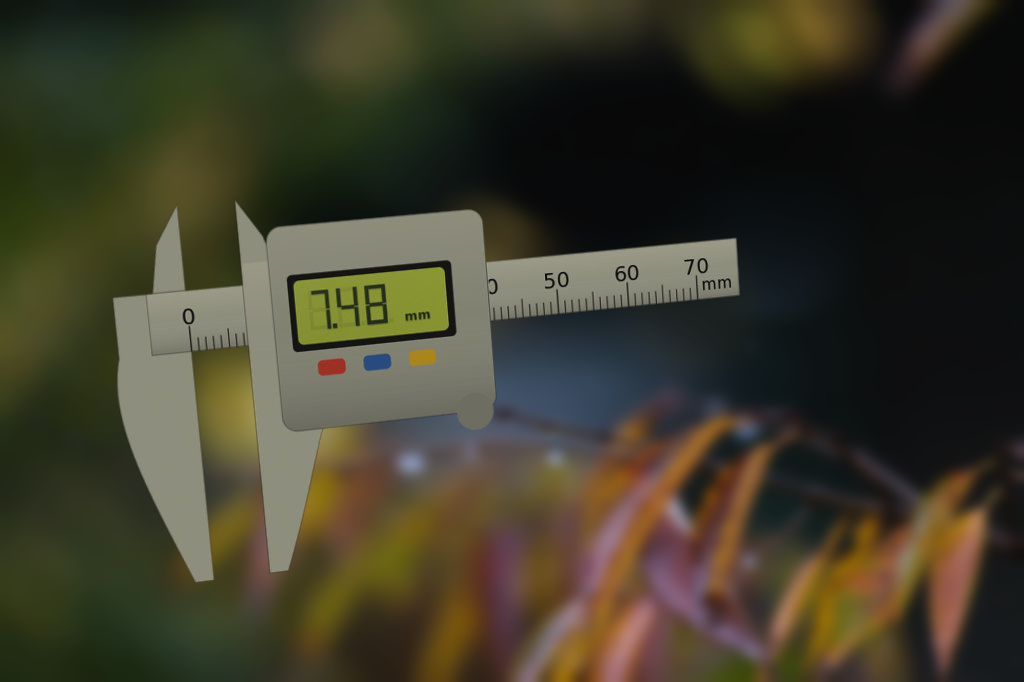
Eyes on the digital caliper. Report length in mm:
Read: 7.48 mm
